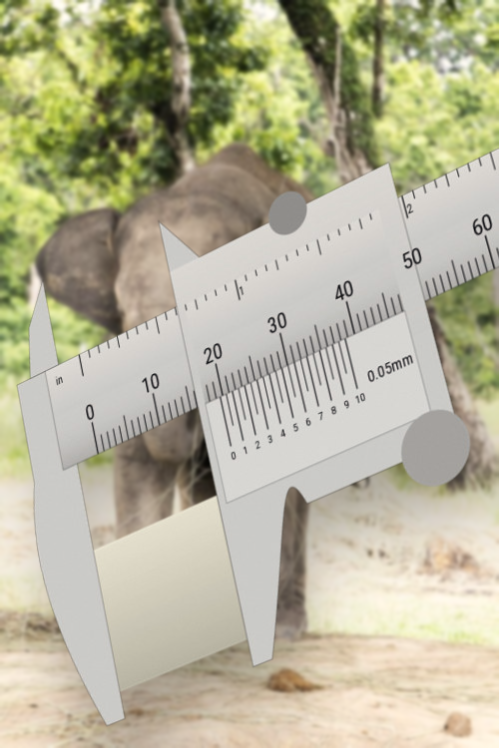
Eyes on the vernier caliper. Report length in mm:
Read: 19.6 mm
